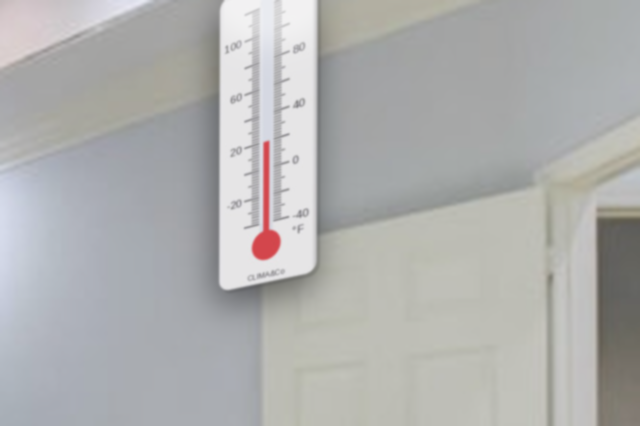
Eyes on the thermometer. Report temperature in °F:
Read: 20 °F
